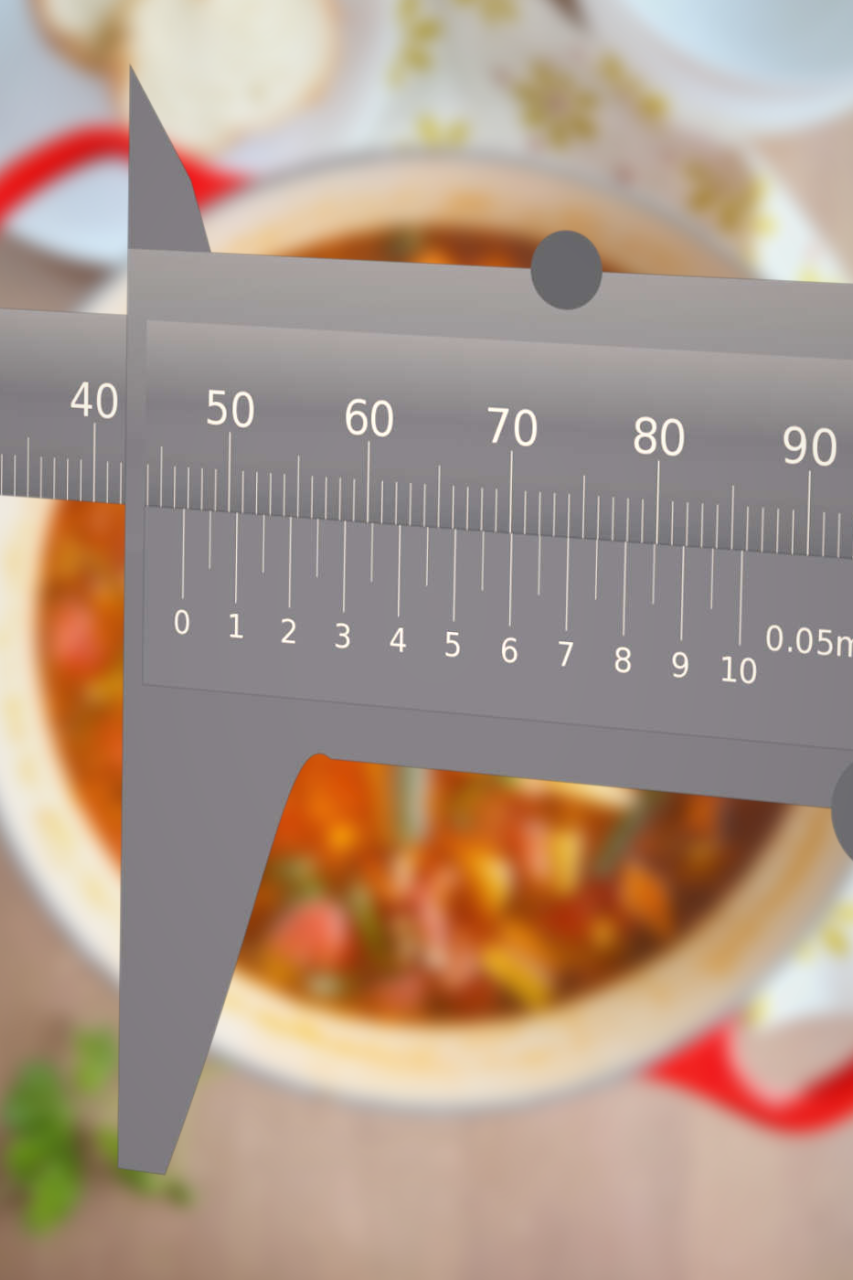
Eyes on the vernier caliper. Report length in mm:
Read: 46.7 mm
